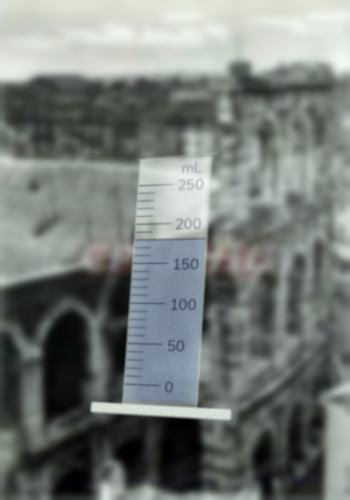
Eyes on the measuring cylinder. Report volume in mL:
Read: 180 mL
